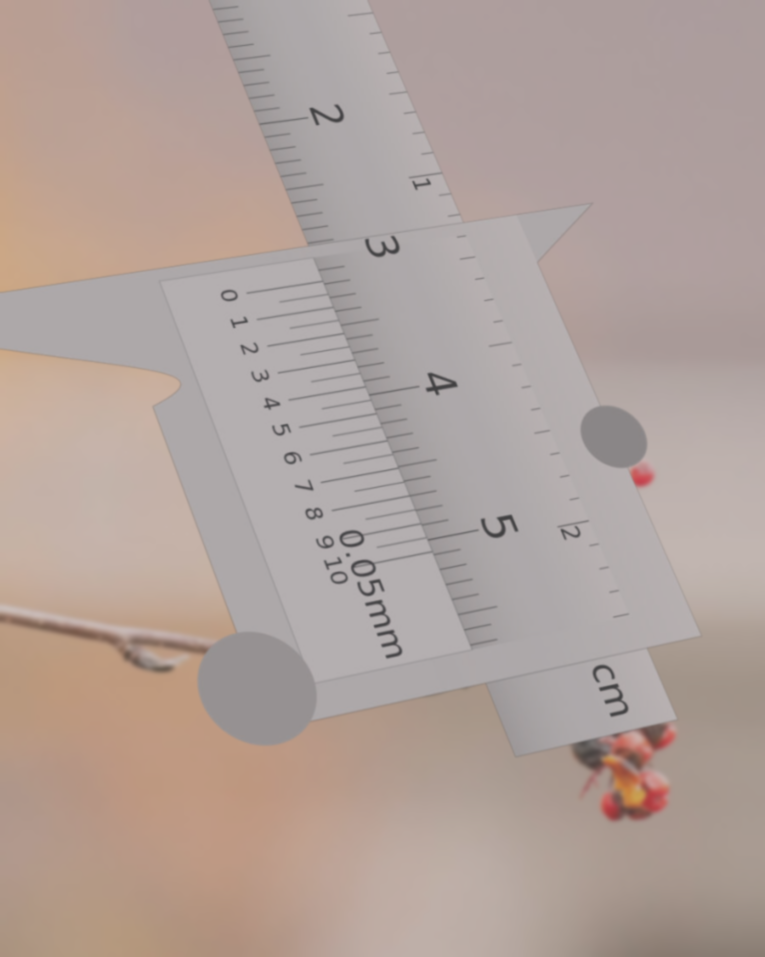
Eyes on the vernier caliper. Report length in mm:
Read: 31.8 mm
